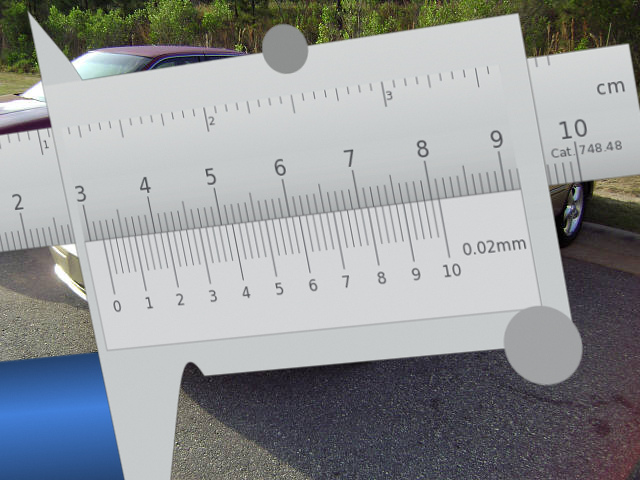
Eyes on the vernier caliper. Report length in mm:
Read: 32.0 mm
